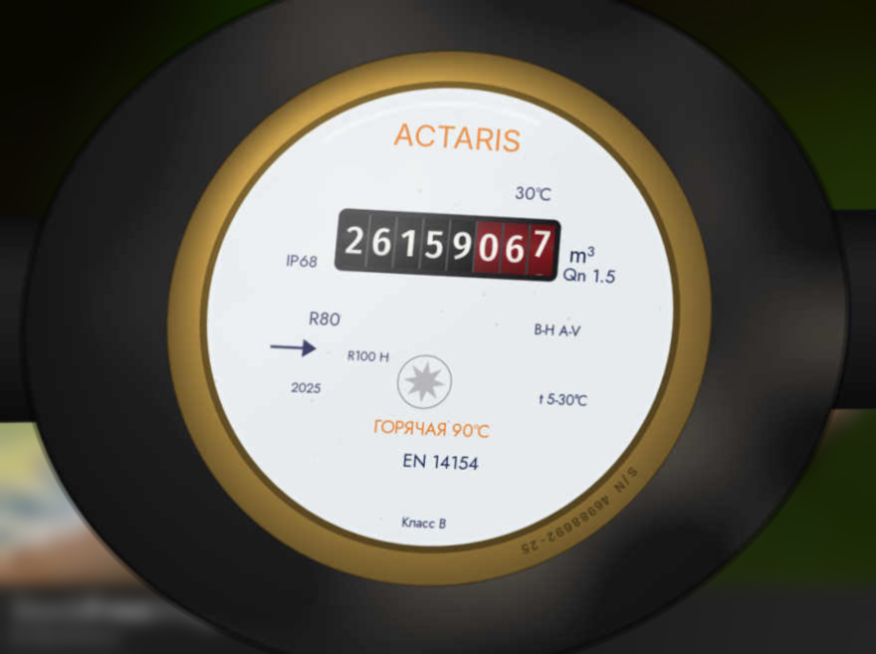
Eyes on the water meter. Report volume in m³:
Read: 26159.067 m³
